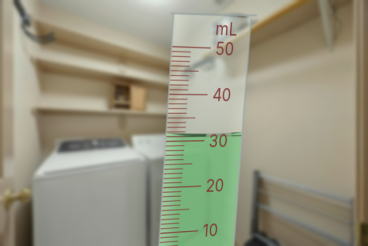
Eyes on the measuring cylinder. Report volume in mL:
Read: 31 mL
